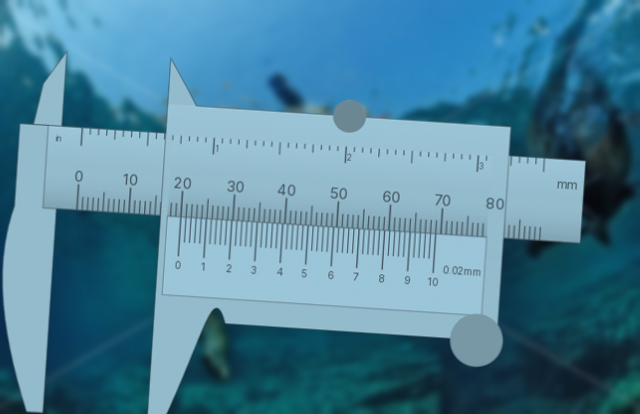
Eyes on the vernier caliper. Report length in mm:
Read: 20.0 mm
